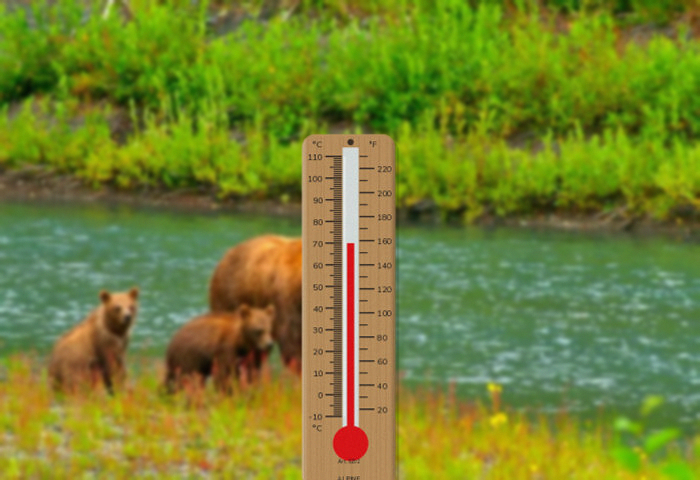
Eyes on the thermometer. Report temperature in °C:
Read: 70 °C
